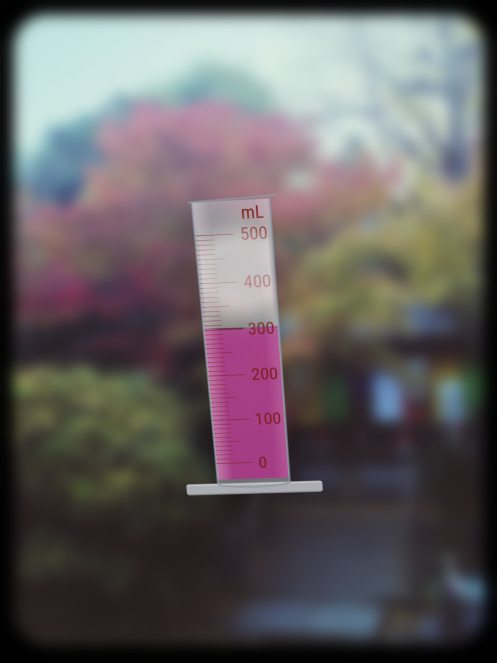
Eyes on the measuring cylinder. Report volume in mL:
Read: 300 mL
